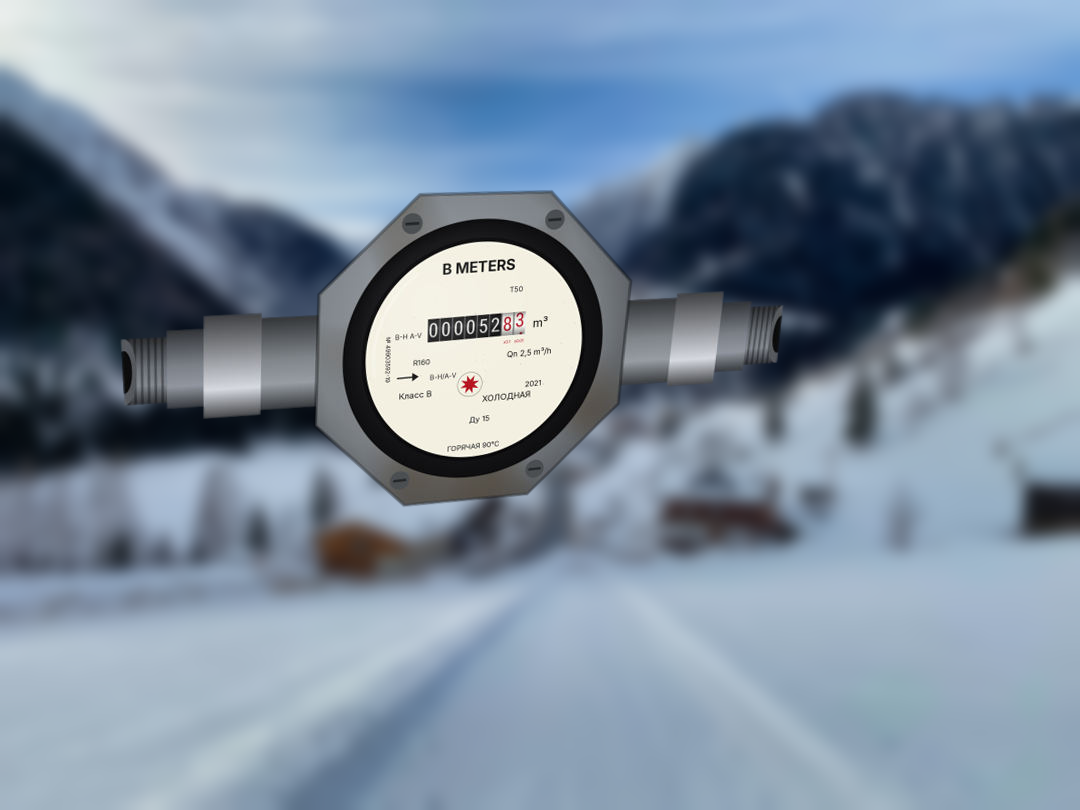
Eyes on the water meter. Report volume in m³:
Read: 52.83 m³
